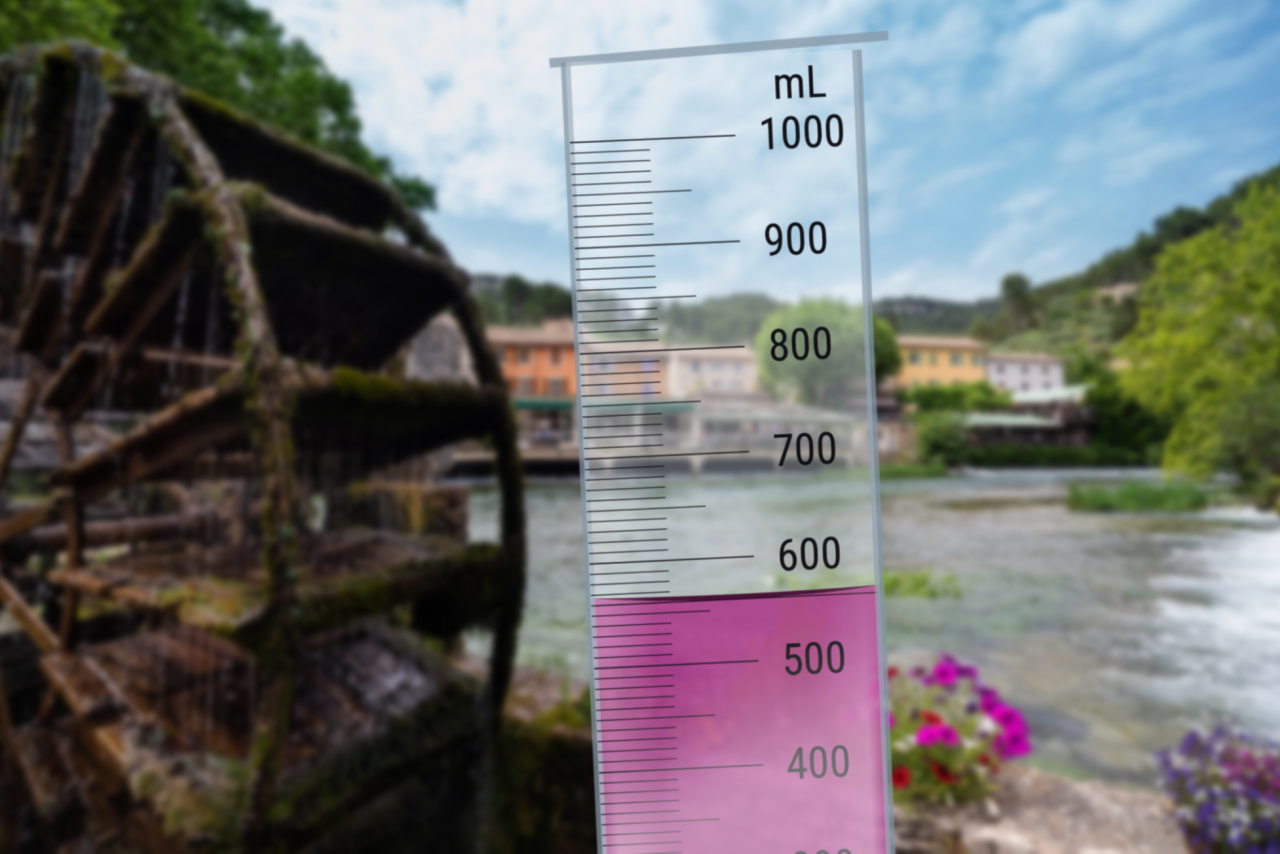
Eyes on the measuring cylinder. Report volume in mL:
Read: 560 mL
